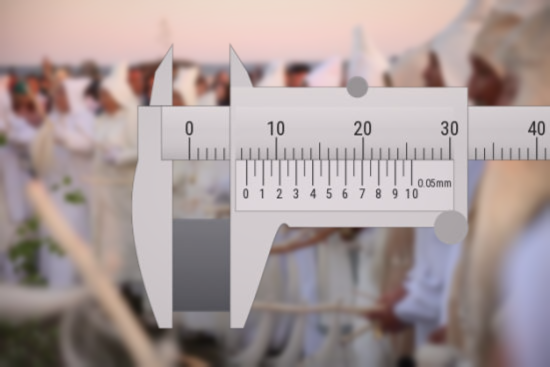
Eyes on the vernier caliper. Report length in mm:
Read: 6.6 mm
